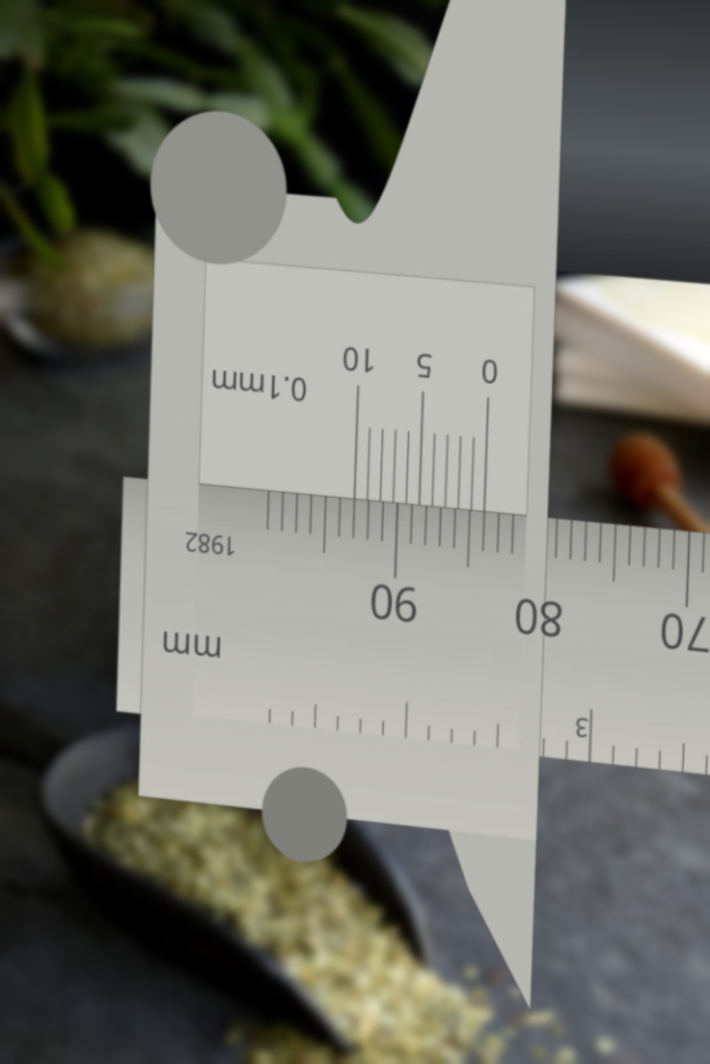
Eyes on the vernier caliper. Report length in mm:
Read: 84.0 mm
